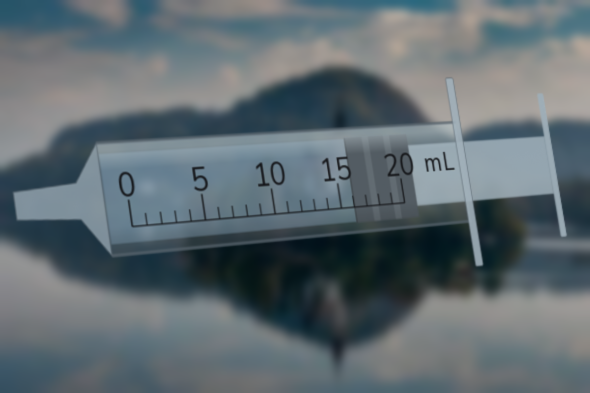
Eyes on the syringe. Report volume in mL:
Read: 16 mL
